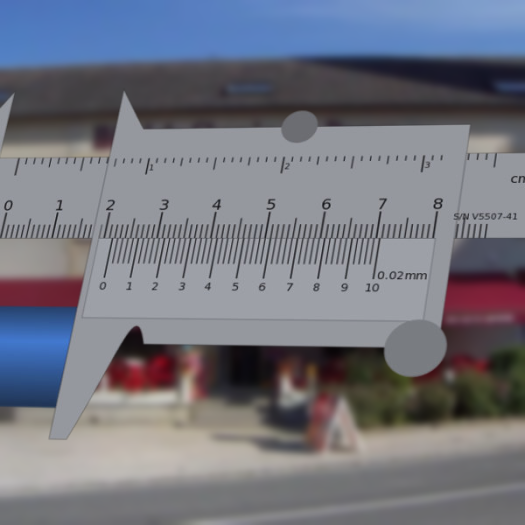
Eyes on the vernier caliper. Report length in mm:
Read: 21.6 mm
